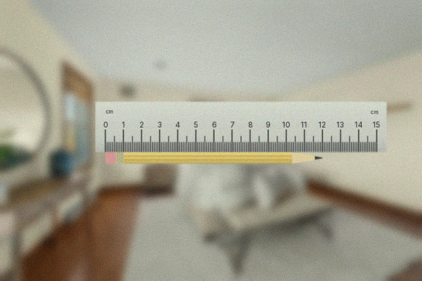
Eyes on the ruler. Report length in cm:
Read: 12 cm
